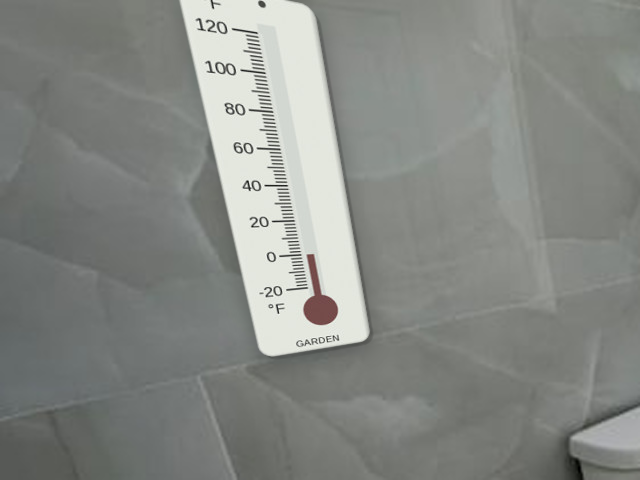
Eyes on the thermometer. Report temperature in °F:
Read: 0 °F
